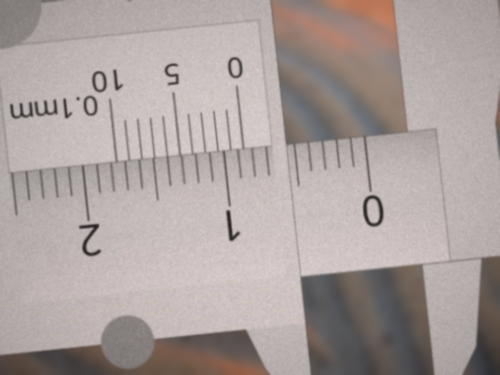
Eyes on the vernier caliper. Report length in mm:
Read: 8.6 mm
